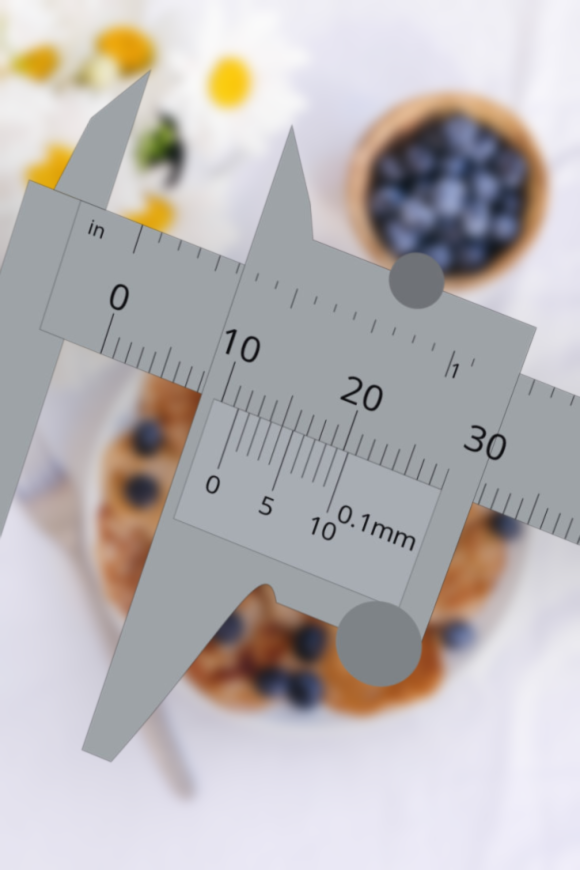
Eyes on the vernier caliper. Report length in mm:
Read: 11.4 mm
